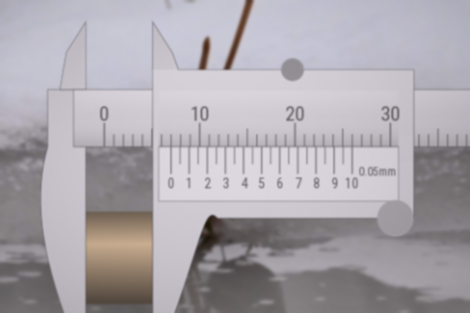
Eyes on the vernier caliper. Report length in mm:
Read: 7.0 mm
